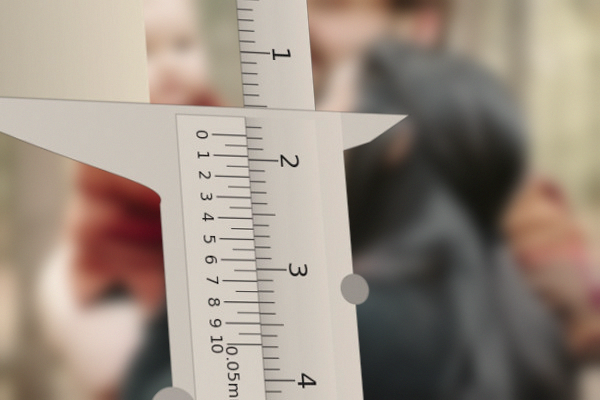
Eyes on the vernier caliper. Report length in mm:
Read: 17.8 mm
